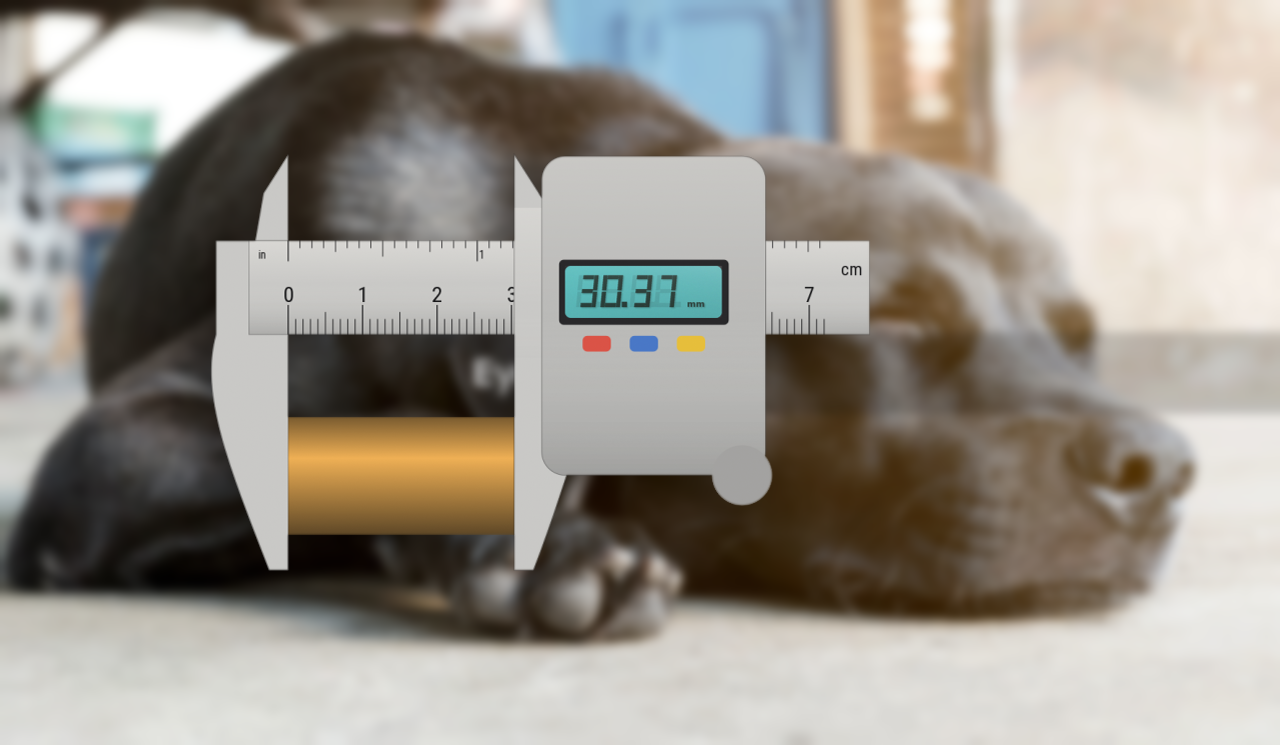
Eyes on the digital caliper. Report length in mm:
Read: 30.37 mm
